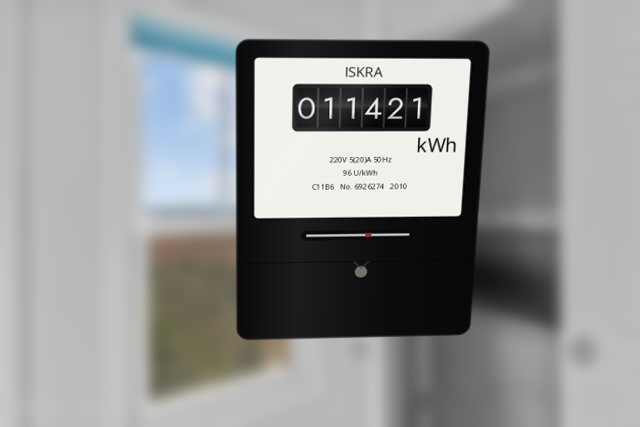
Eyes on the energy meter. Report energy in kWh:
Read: 11421 kWh
